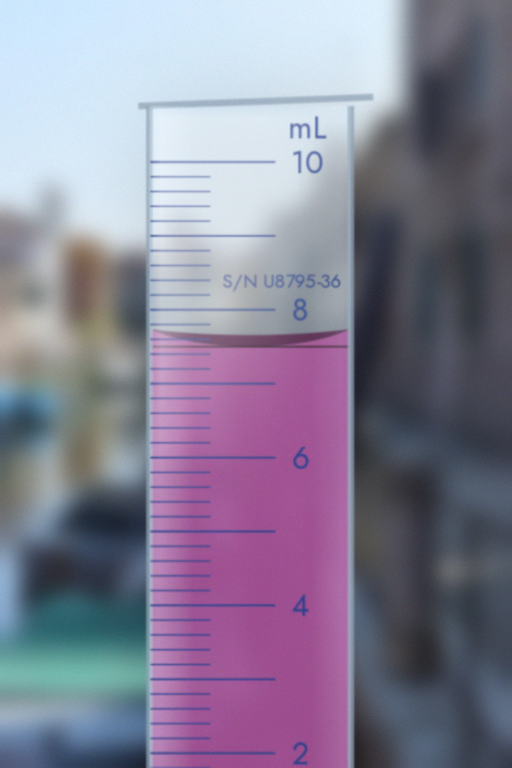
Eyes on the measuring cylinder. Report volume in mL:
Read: 7.5 mL
